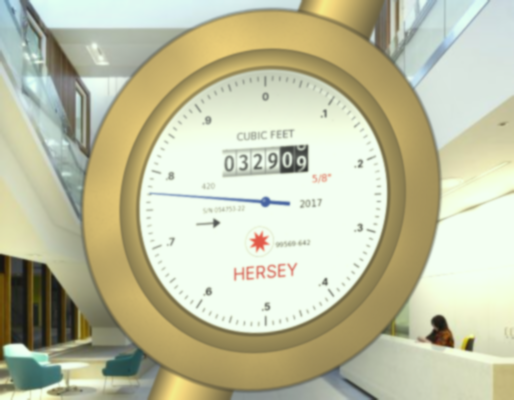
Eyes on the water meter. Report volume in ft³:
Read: 32908.77 ft³
